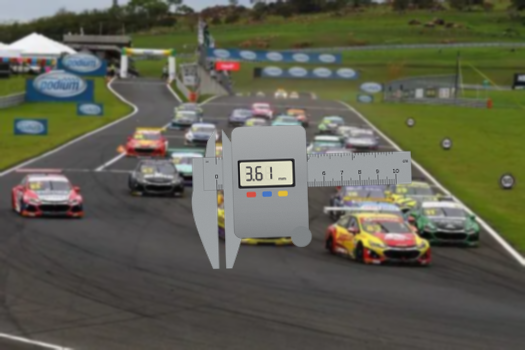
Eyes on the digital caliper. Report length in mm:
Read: 3.61 mm
